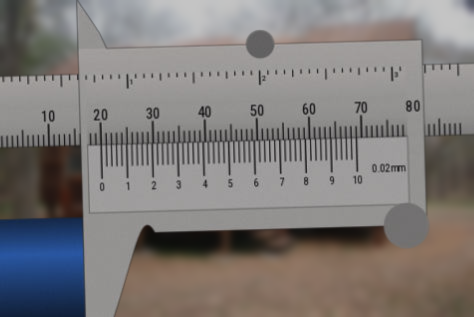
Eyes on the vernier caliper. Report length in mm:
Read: 20.0 mm
